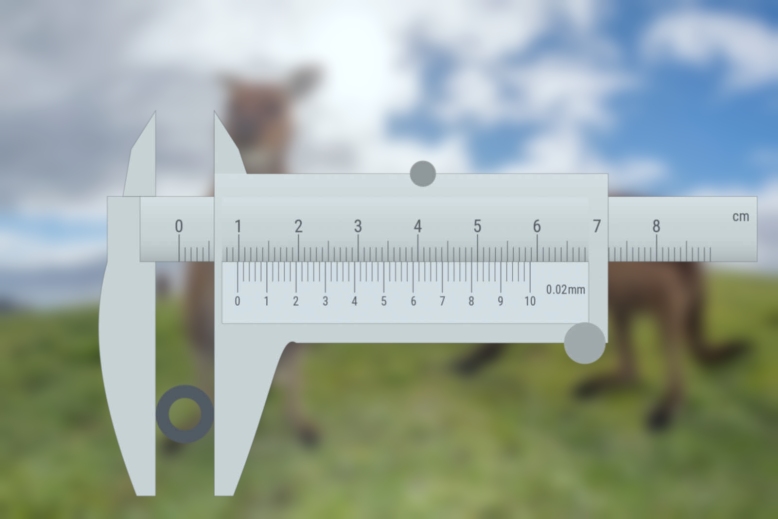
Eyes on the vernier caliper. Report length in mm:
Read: 9.8 mm
